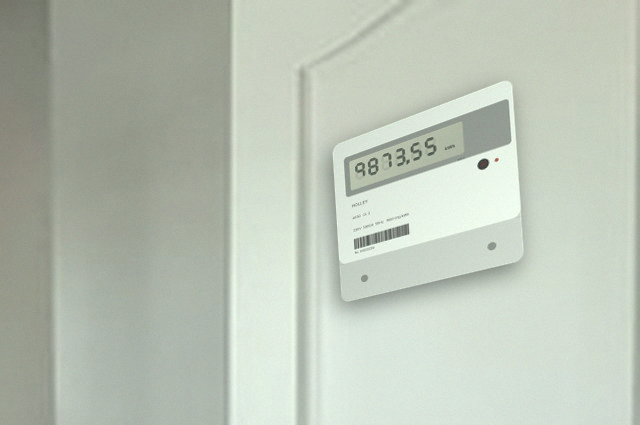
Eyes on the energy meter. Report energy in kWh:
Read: 9873.55 kWh
